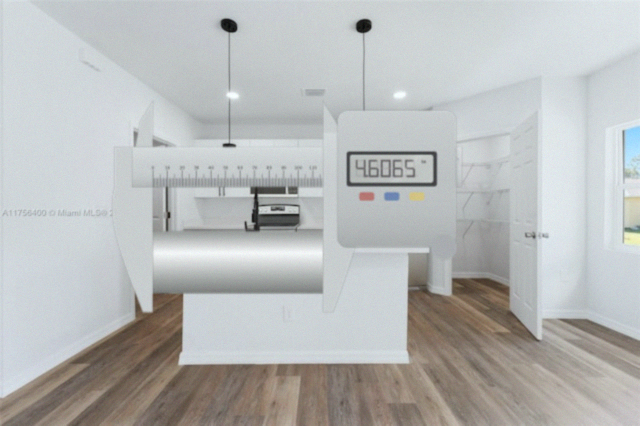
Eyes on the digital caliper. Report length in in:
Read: 4.6065 in
